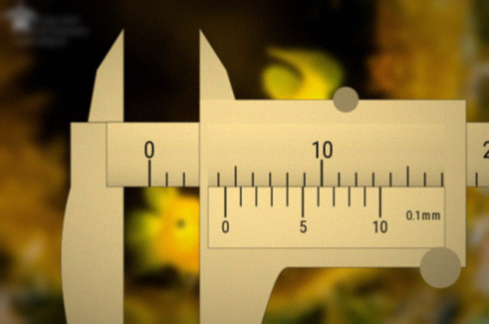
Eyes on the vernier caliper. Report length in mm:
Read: 4.4 mm
